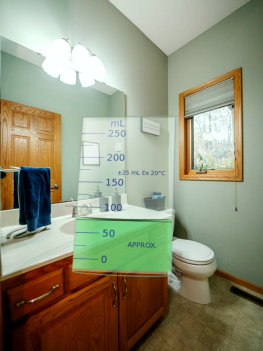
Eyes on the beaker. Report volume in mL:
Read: 75 mL
